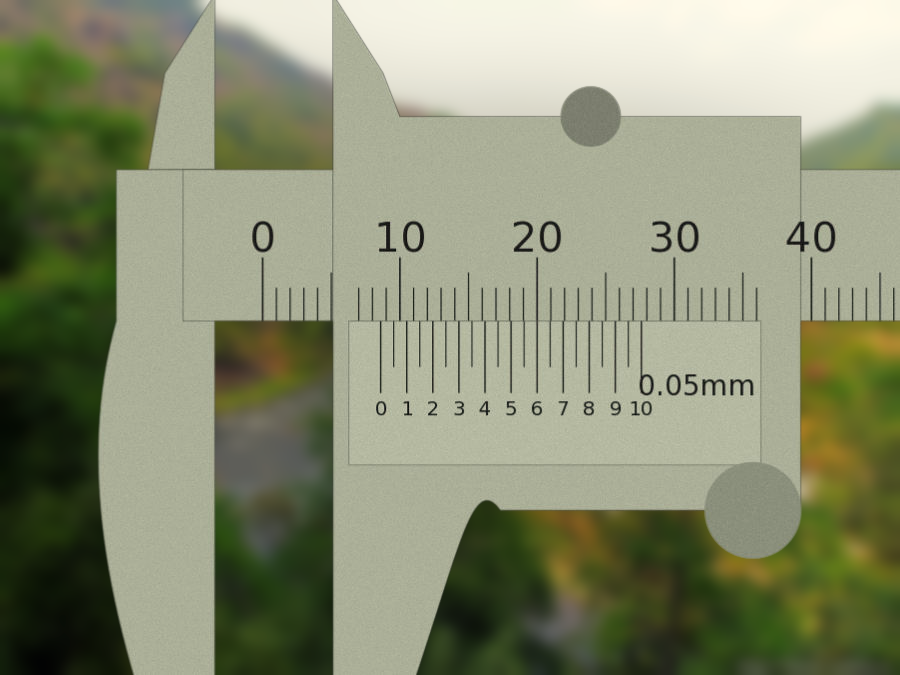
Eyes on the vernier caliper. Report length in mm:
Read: 8.6 mm
